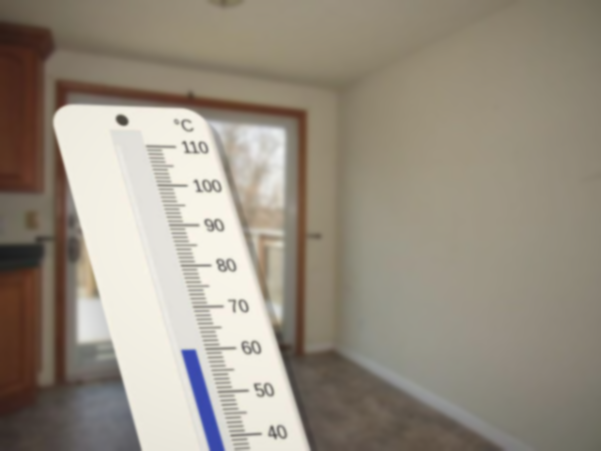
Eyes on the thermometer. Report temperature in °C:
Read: 60 °C
